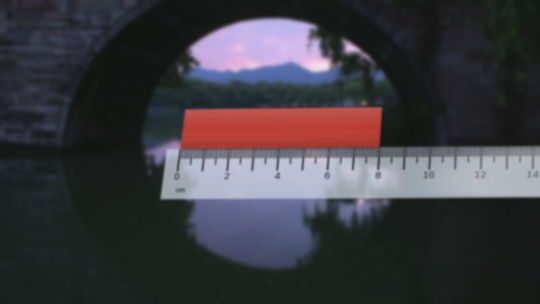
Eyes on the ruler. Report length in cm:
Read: 8 cm
